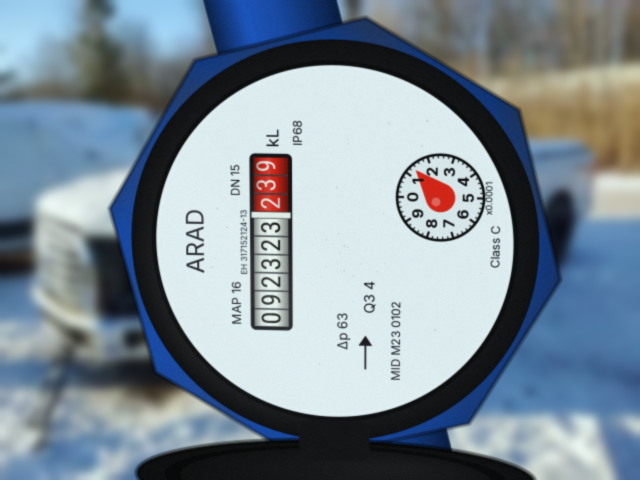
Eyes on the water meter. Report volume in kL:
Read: 92323.2391 kL
